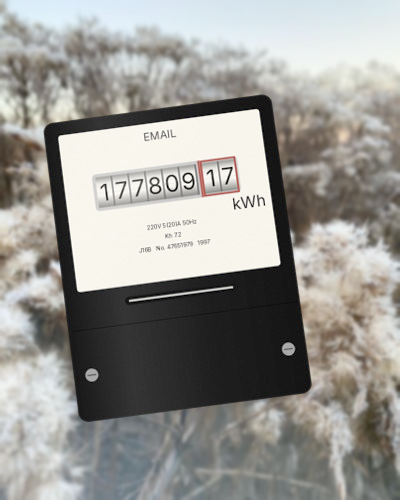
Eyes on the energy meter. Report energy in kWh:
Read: 177809.17 kWh
